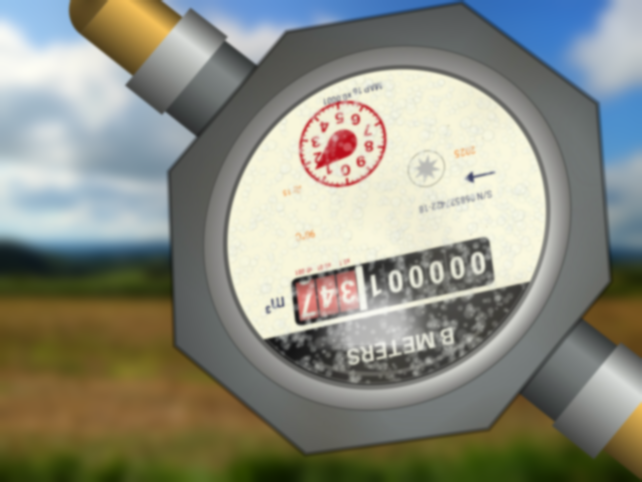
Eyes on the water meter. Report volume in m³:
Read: 1.3471 m³
